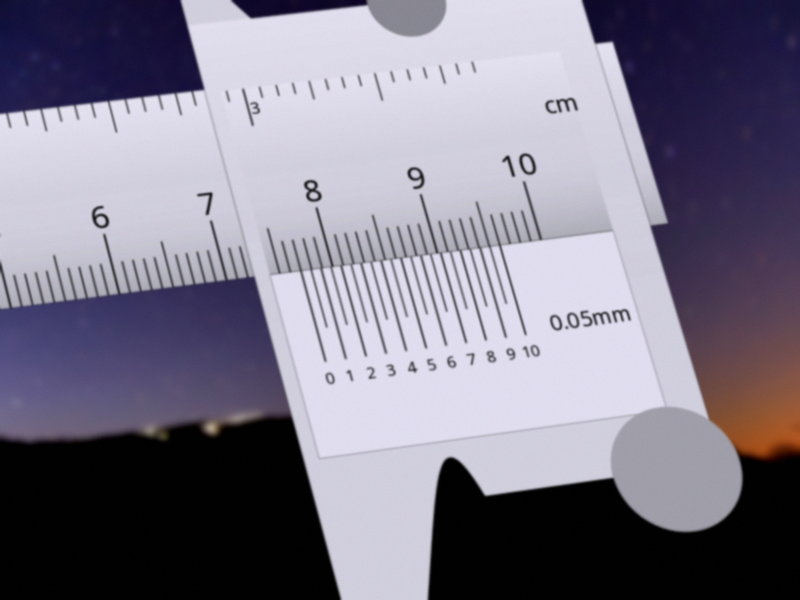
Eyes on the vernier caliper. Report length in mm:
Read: 77.0 mm
